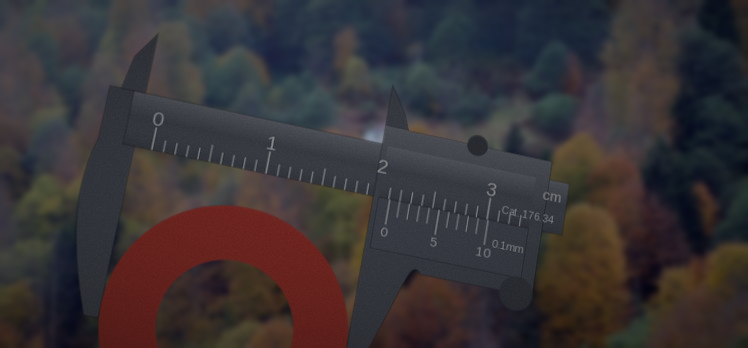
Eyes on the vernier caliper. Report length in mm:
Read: 21.1 mm
